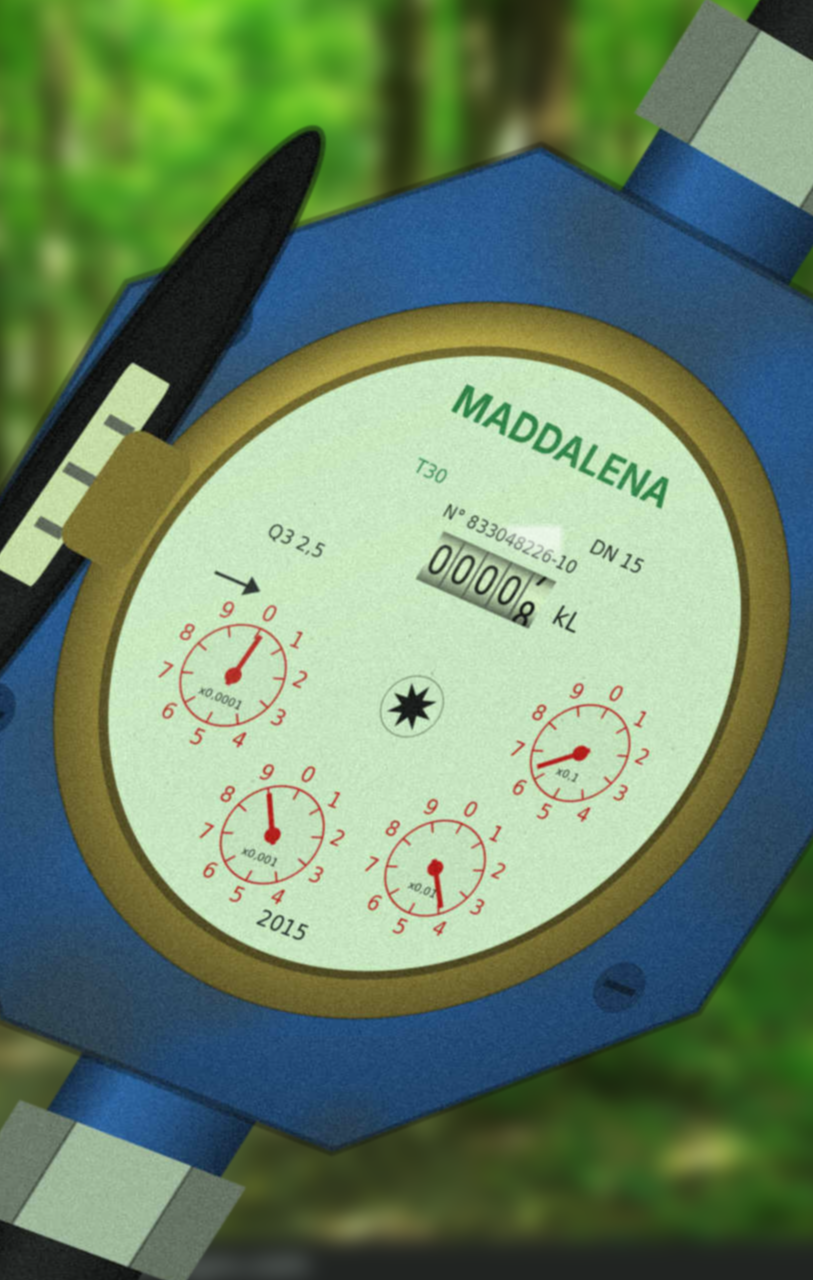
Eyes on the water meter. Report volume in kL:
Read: 7.6390 kL
